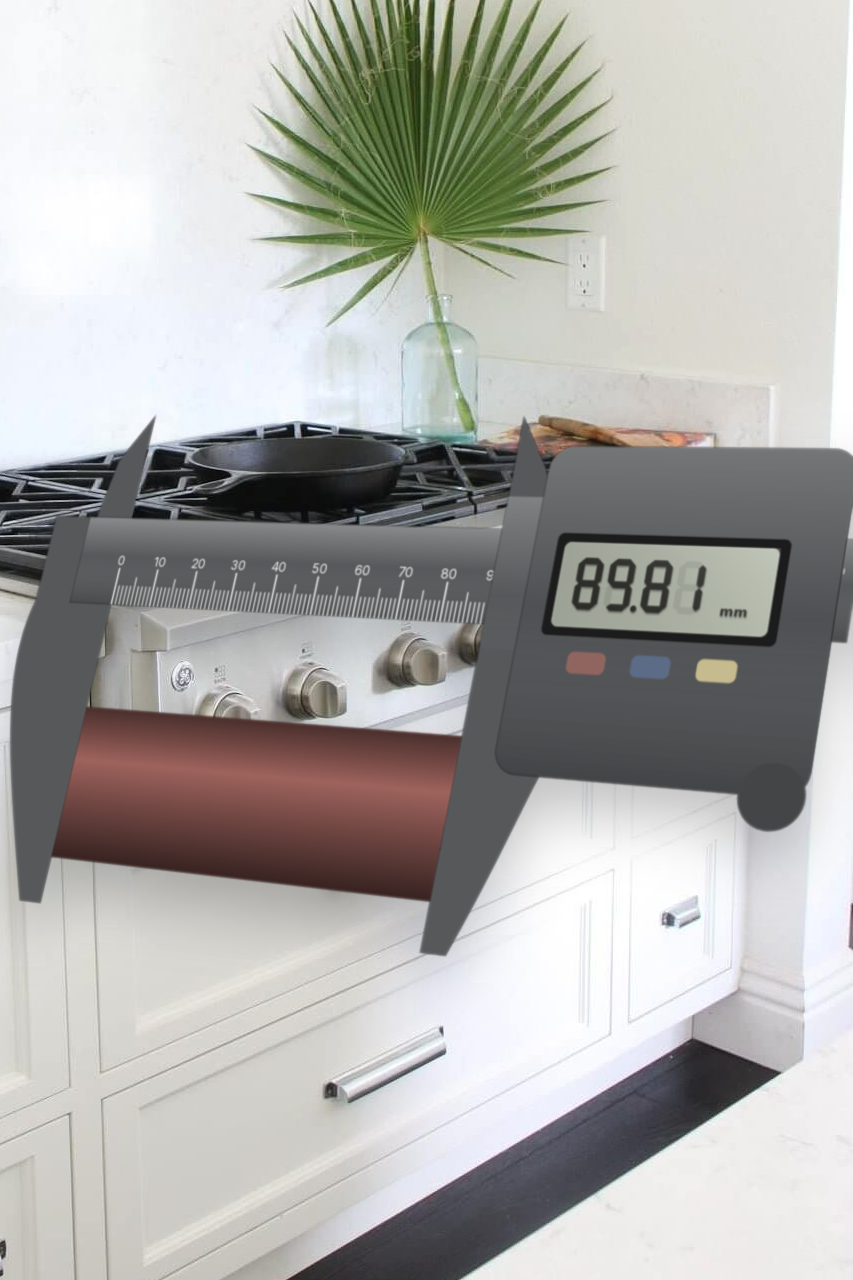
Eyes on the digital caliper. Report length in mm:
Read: 89.81 mm
